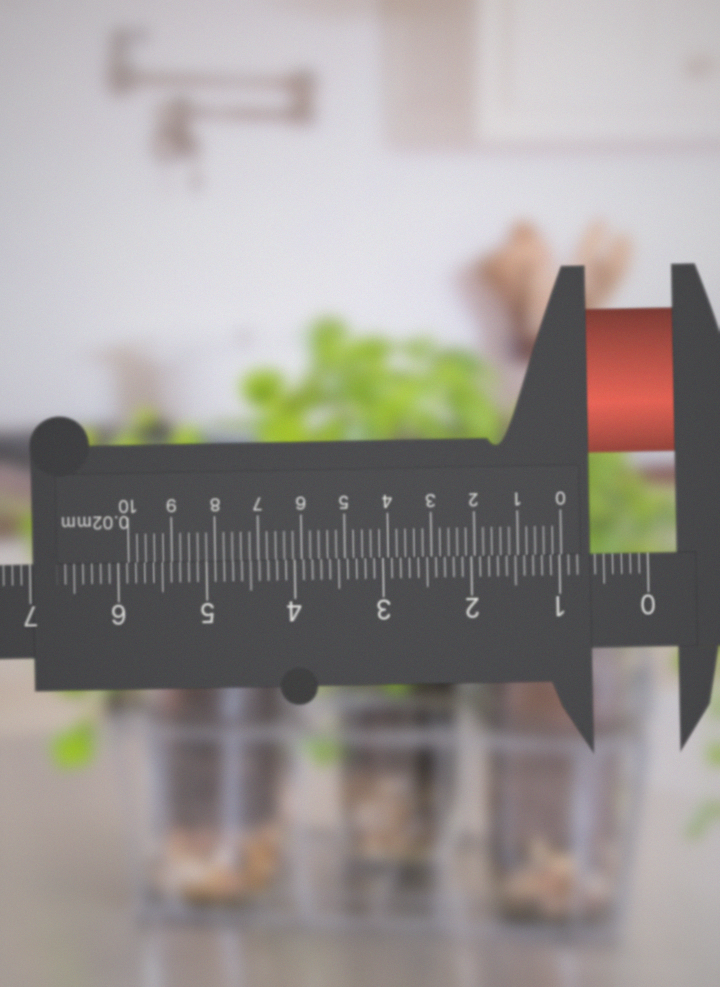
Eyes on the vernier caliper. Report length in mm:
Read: 9.8 mm
